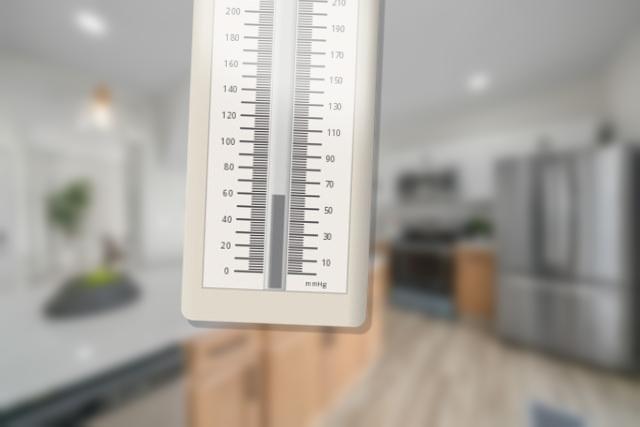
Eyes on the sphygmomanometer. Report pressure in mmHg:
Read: 60 mmHg
